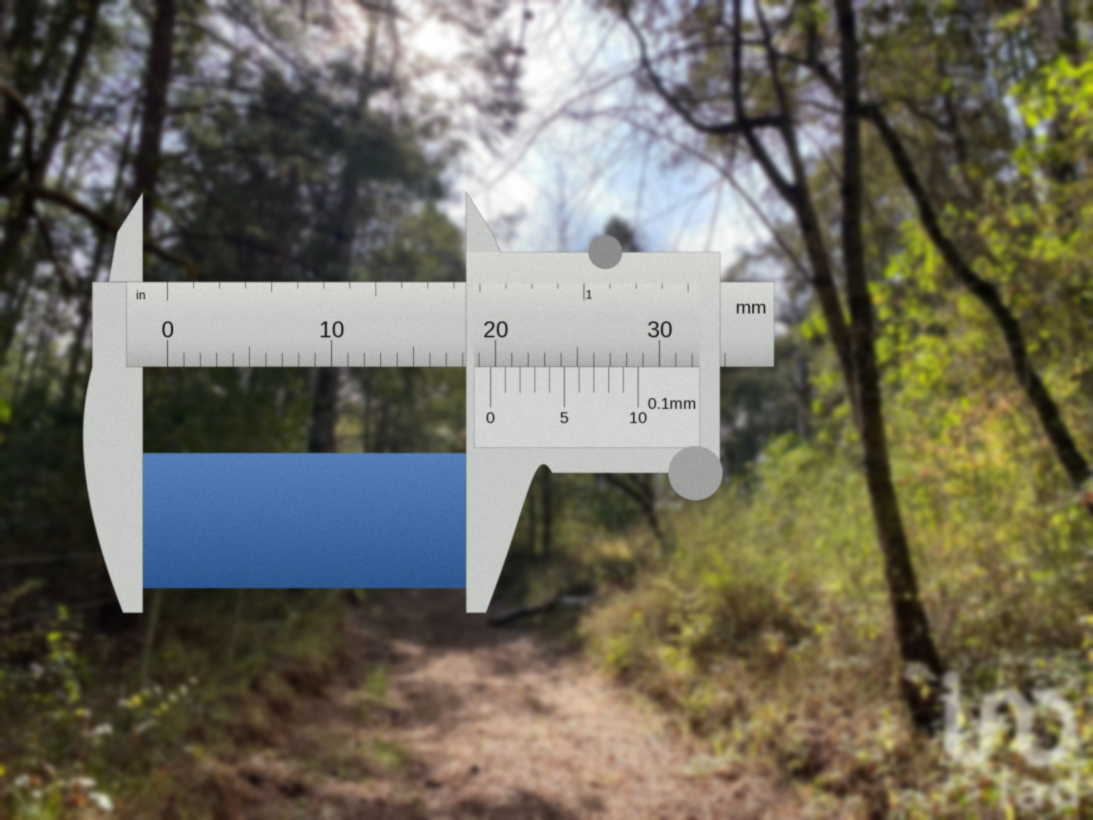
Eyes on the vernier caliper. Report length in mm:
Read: 19.7 mm
